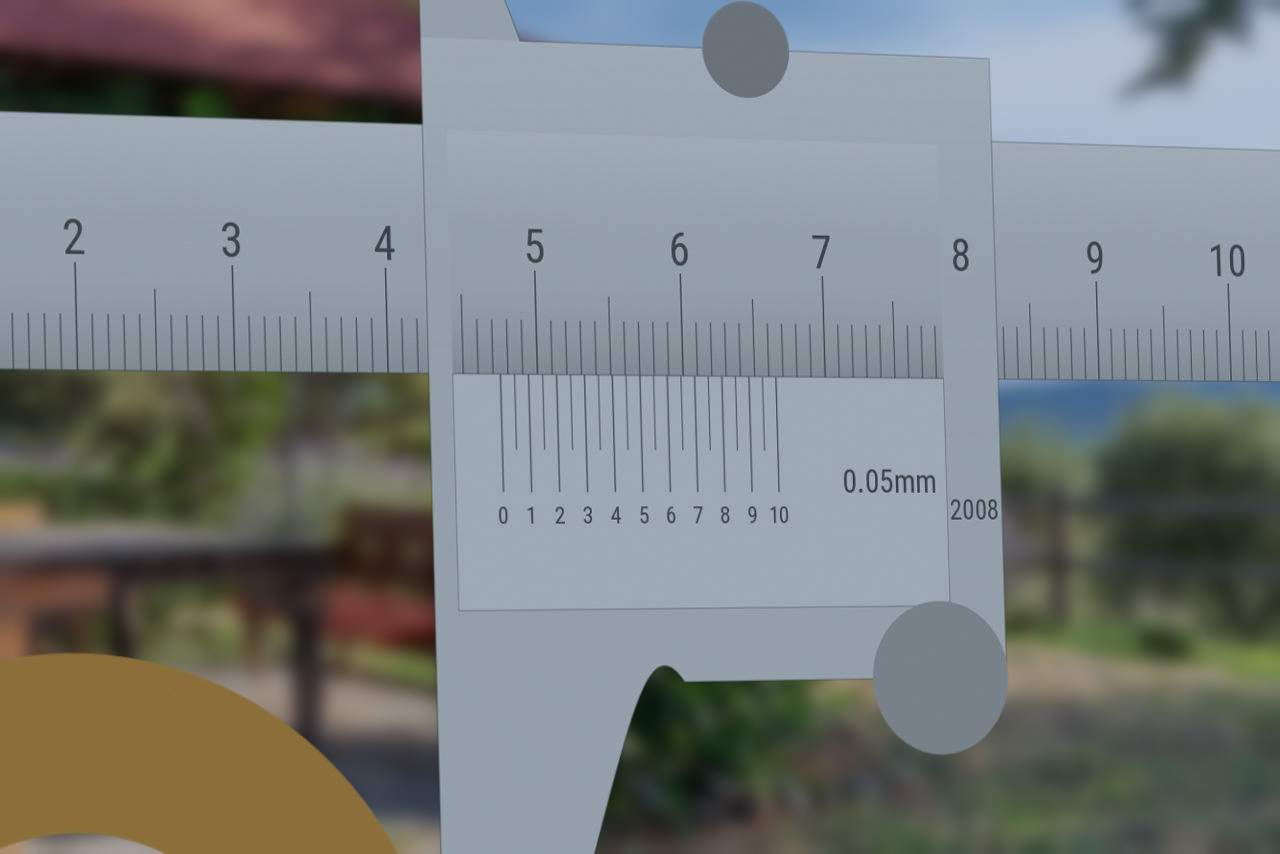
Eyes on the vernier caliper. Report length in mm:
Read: 47.5 mm
